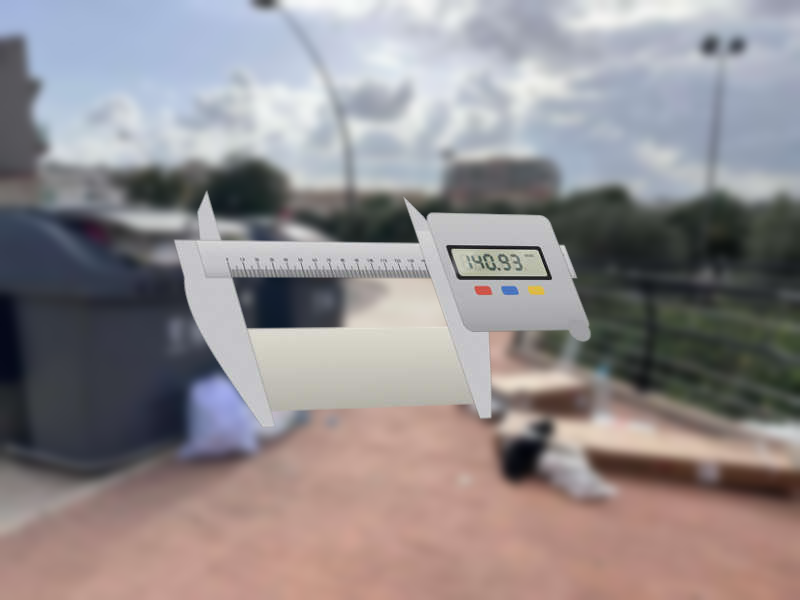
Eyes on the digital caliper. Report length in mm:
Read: 140.93 mm
